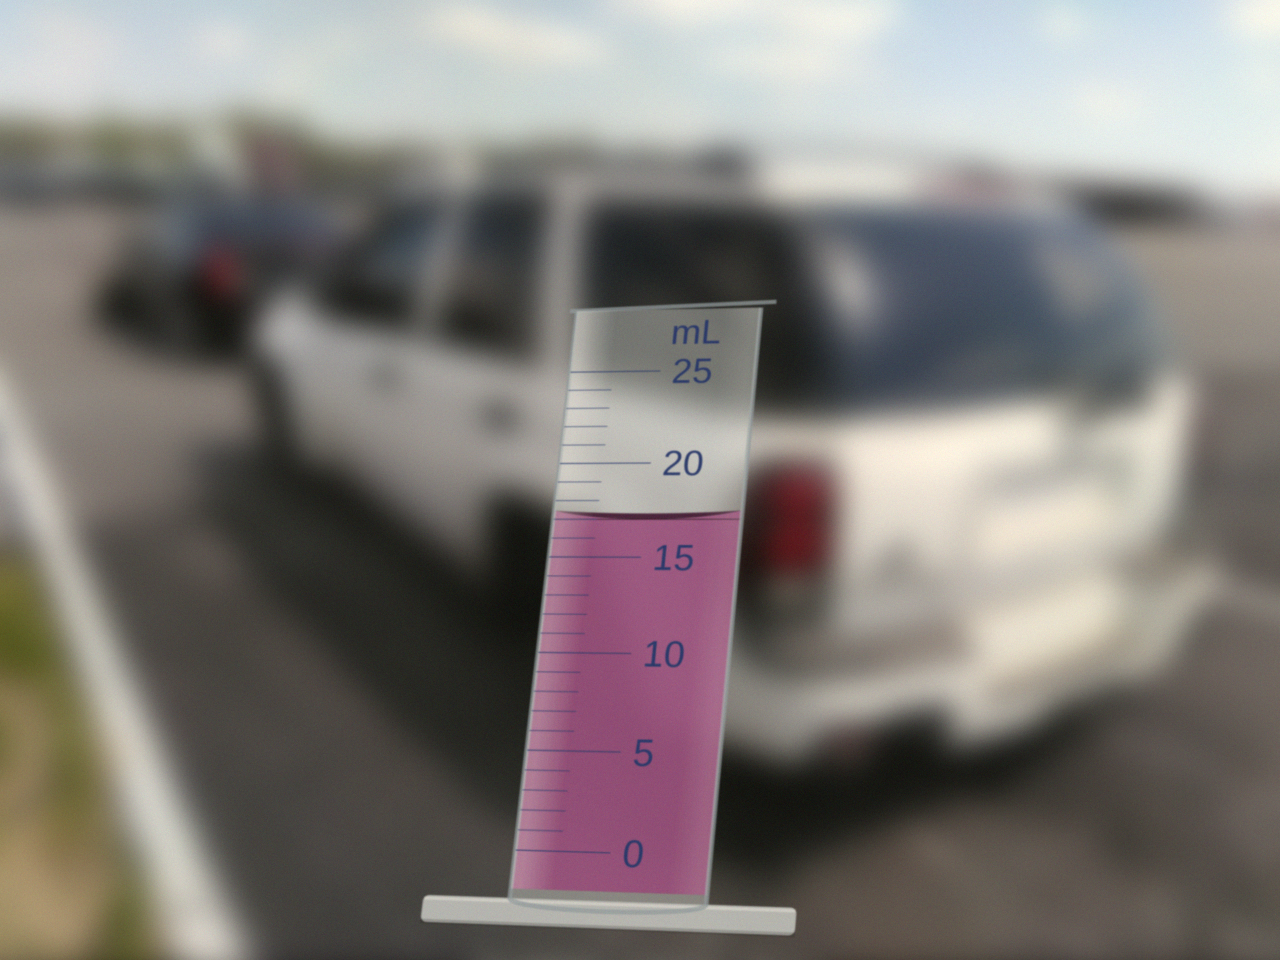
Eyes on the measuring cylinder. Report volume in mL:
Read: 17 mL
